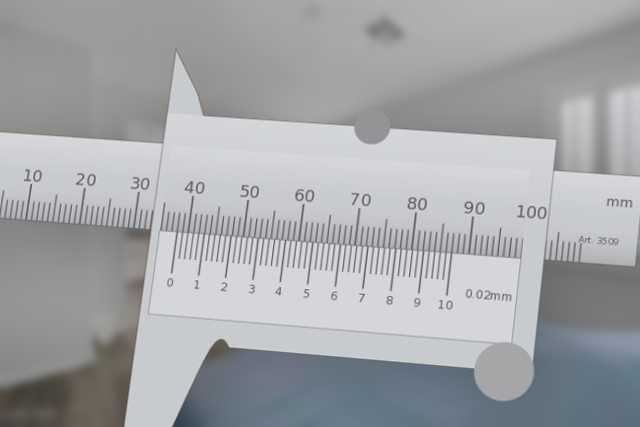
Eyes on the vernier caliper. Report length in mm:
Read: 38.0 mm
